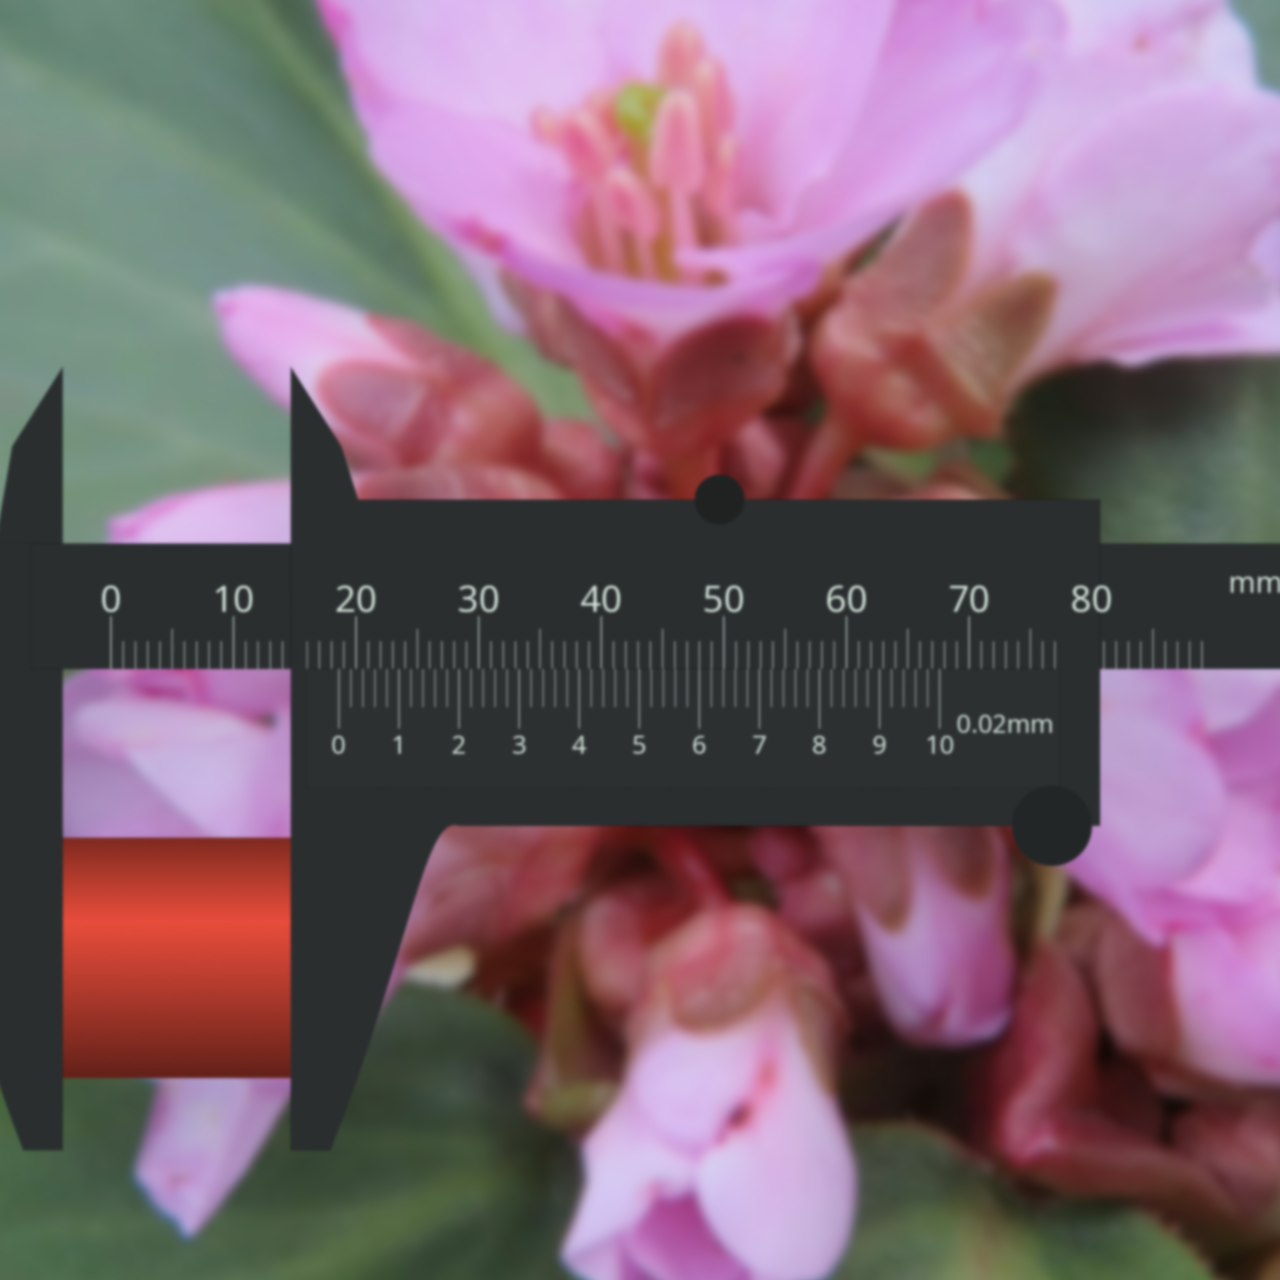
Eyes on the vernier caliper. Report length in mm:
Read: 18.6 mm
